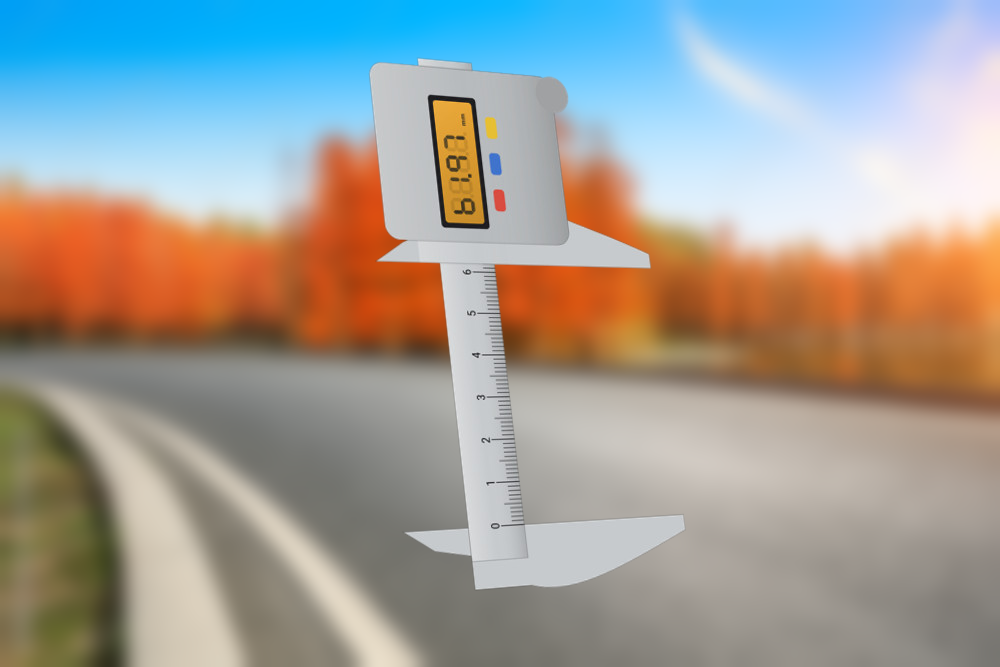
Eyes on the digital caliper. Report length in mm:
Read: 61.97 mm
